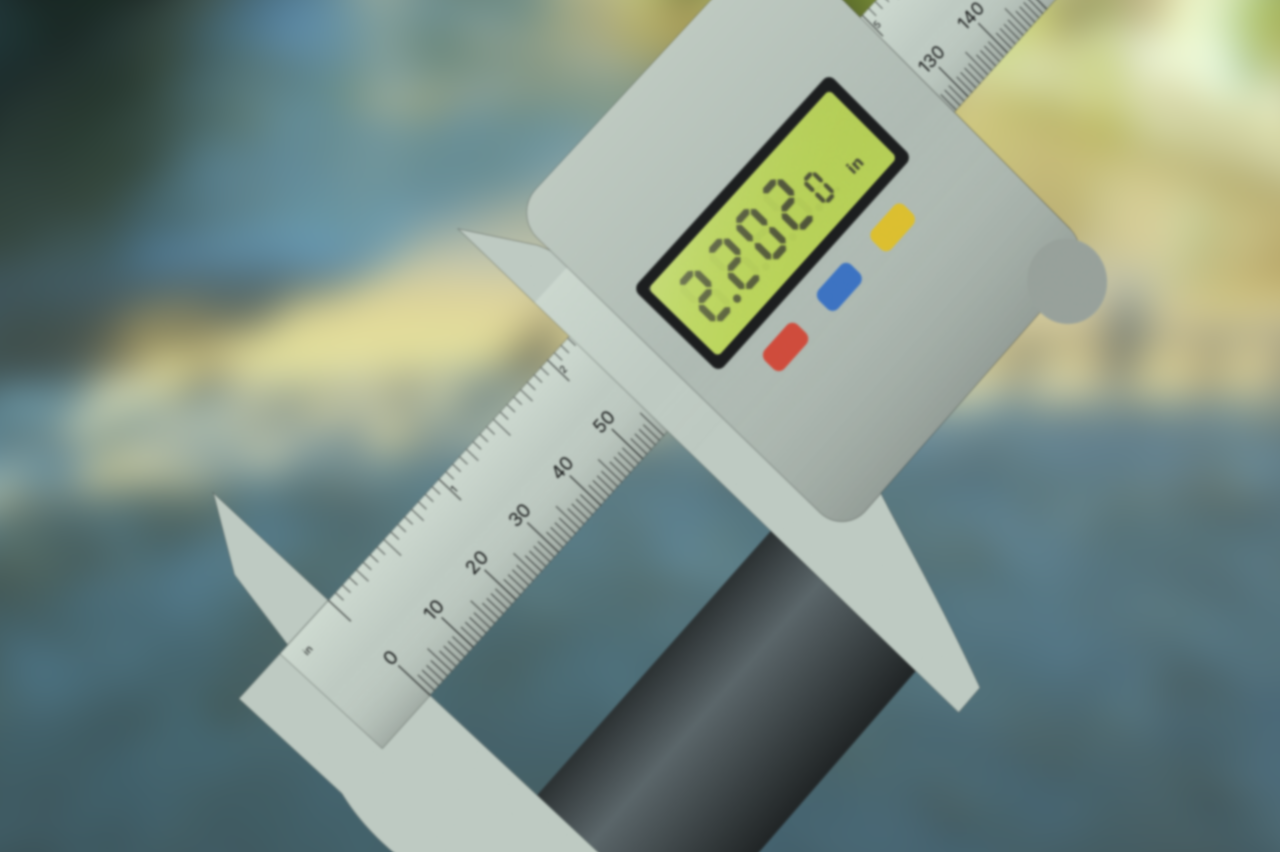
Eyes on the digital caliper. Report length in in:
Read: 2.2020 in
